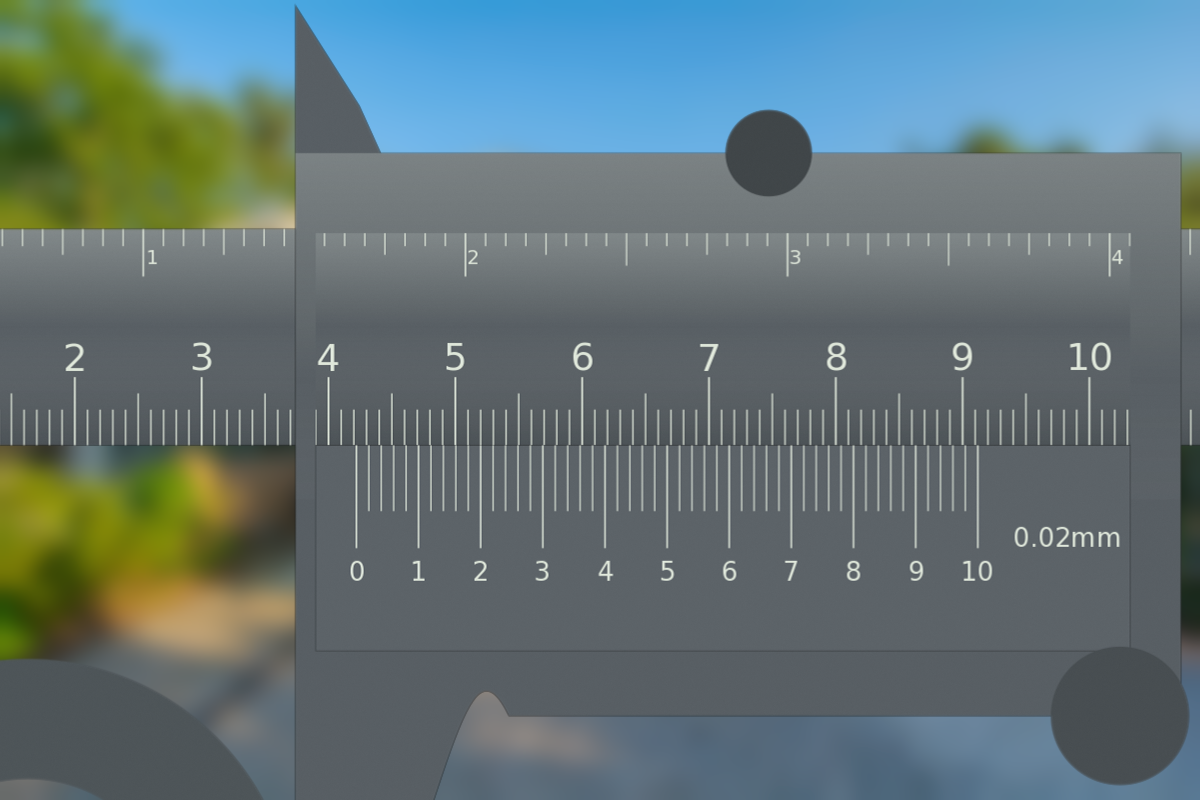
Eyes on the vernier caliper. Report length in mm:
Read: 42.2 mm
